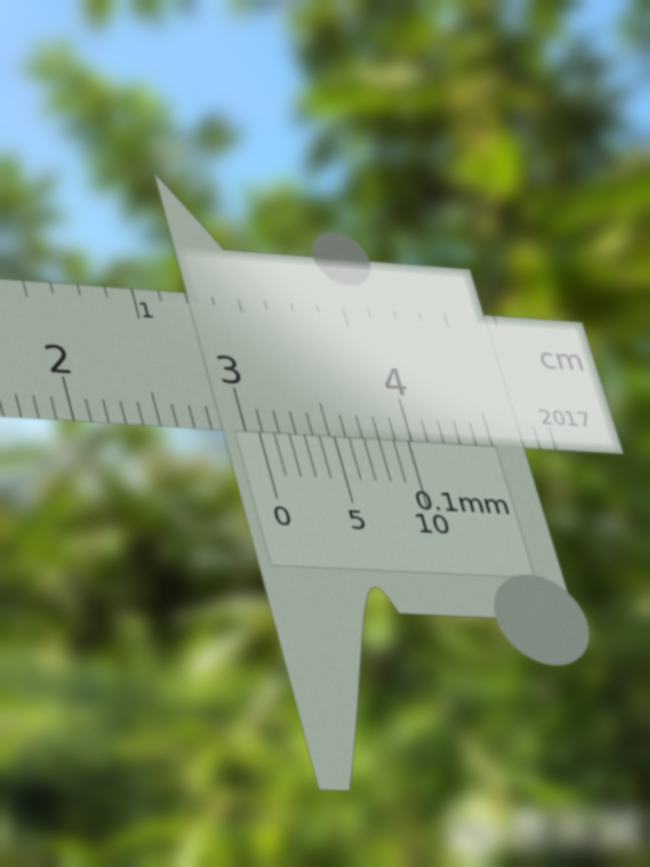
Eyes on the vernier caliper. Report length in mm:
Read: 30.8 mm
